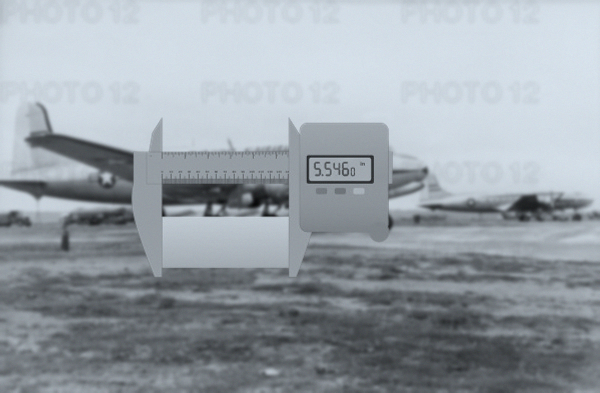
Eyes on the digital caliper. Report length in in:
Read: 5.5460 in
